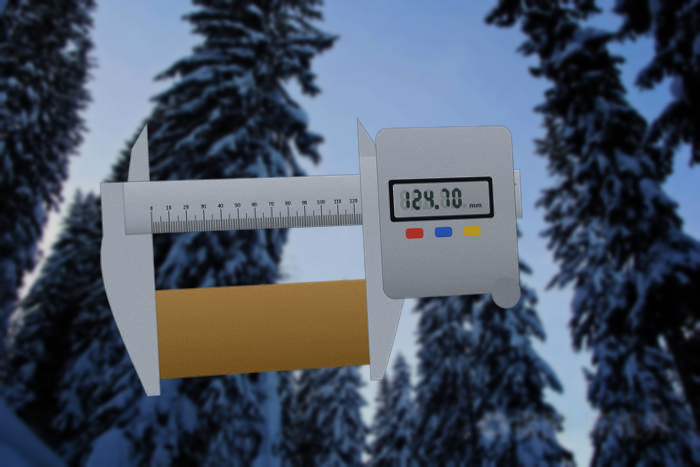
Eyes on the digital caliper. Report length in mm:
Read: 124.70 mm
